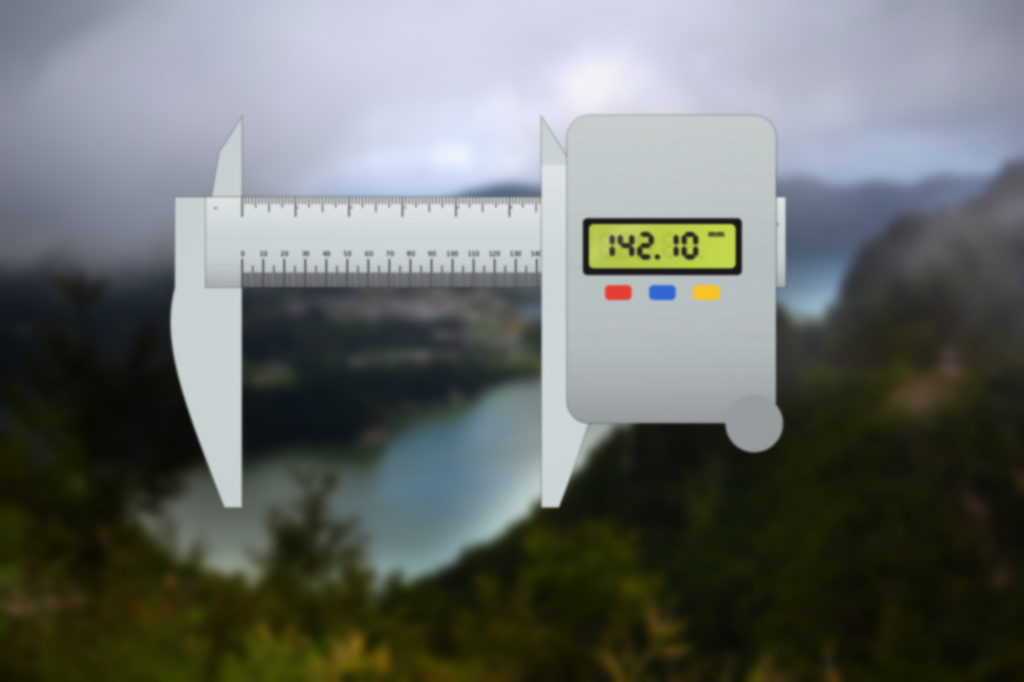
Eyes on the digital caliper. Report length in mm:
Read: 142.10 mm
